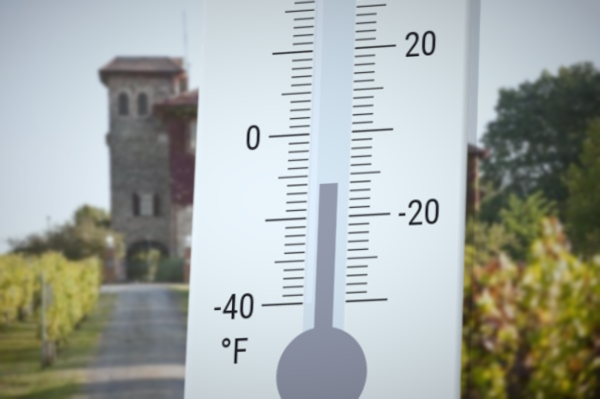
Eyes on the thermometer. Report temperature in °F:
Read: -12 °F
